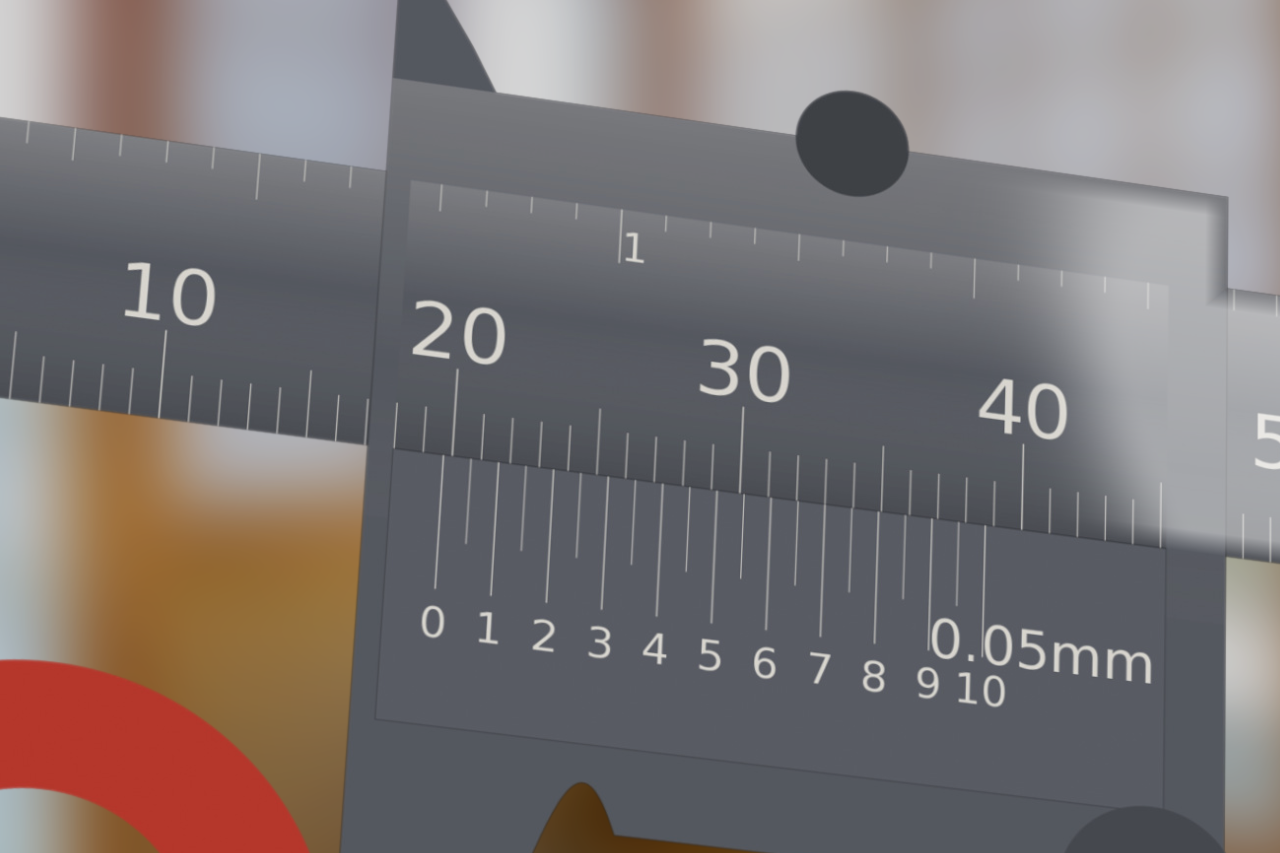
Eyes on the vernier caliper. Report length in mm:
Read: 19.70 mm
